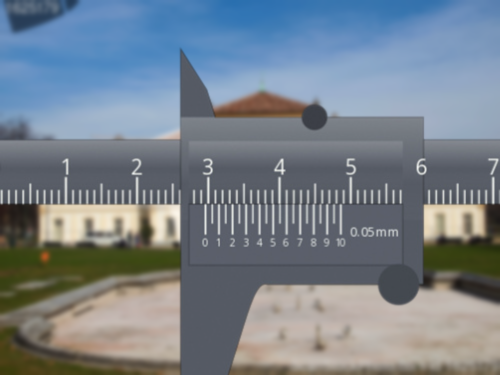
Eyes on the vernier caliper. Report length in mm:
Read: 29.6 mm
